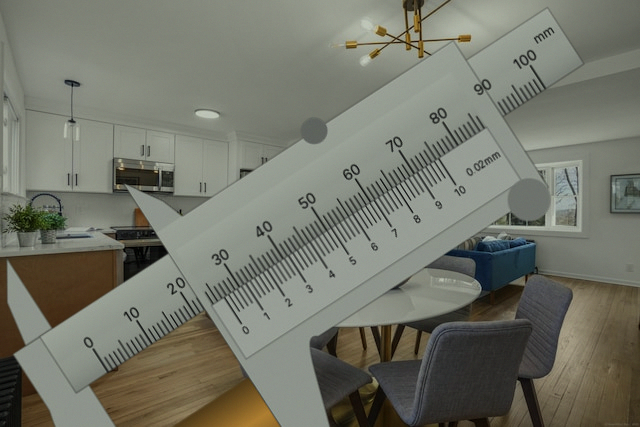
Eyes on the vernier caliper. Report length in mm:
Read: 26.5 mm
